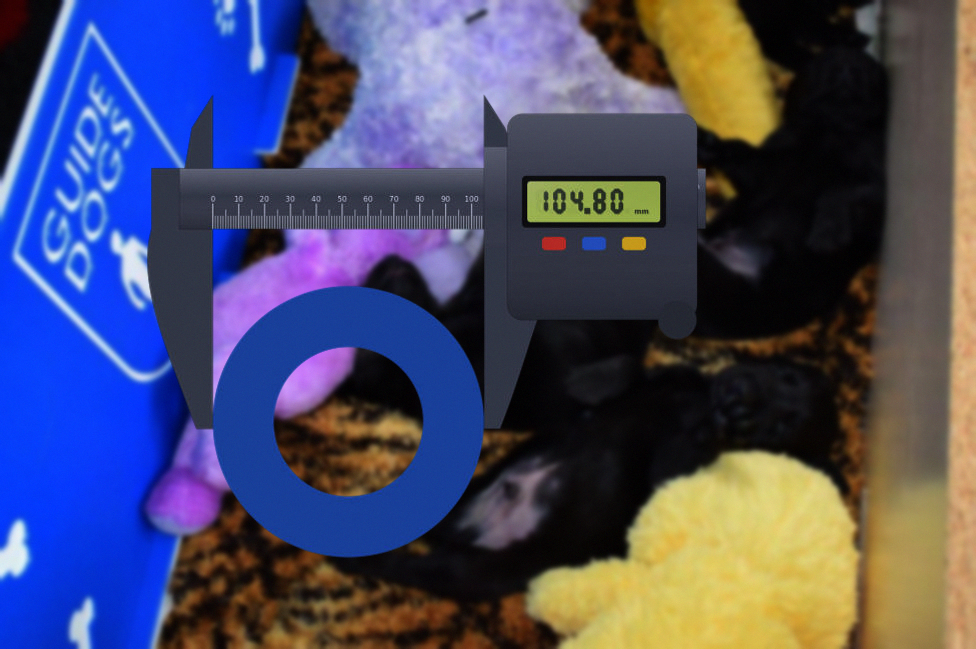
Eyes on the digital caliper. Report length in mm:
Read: 104.80 mm
